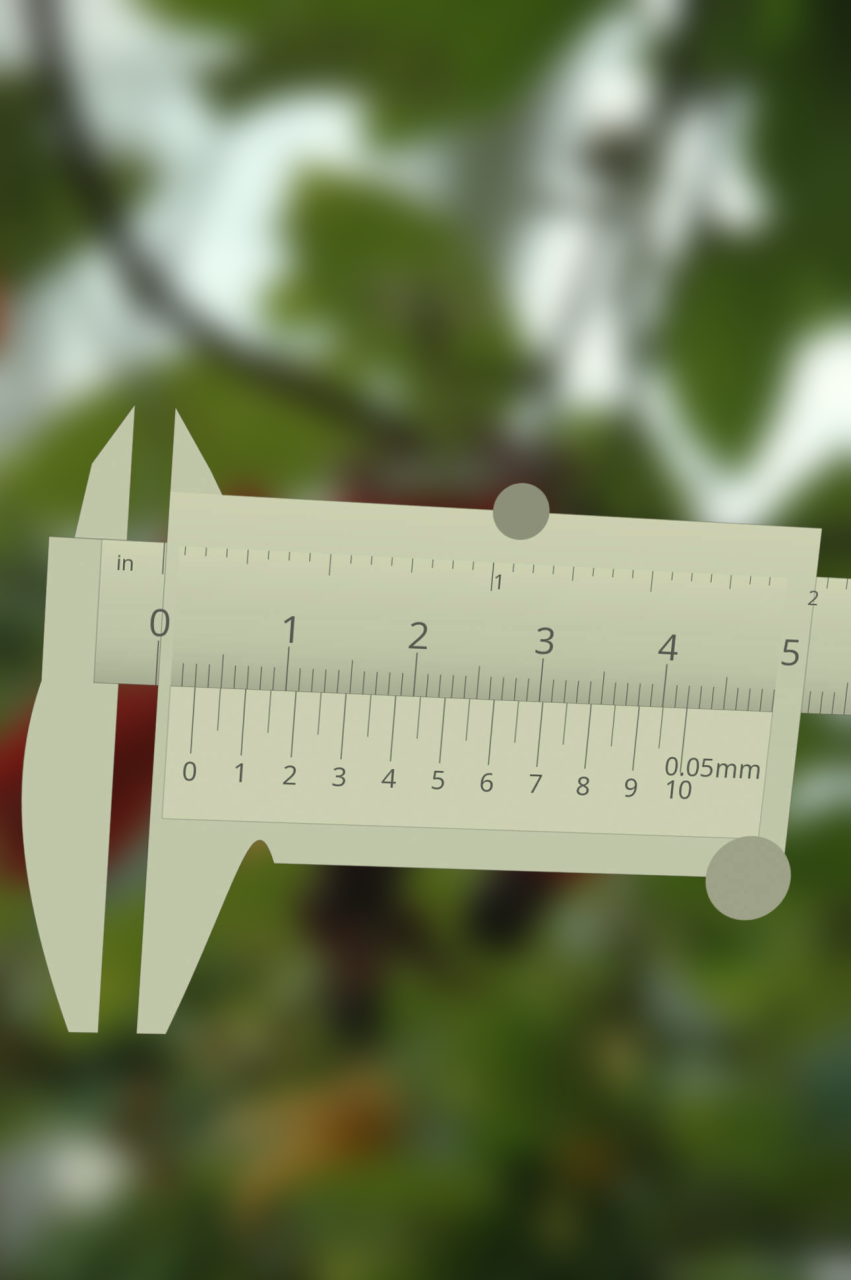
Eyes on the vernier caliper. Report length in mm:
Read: 3.0 mm
